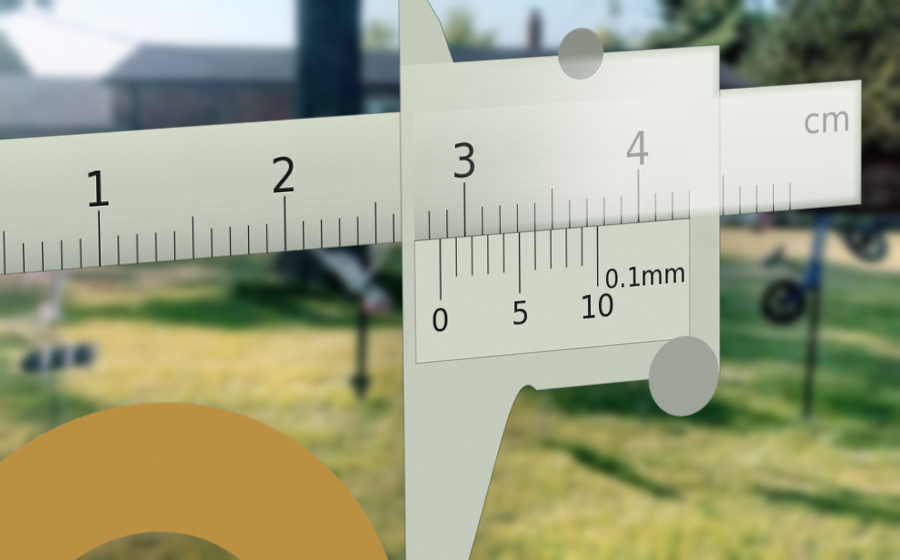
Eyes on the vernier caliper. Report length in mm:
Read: 28.6 mm
